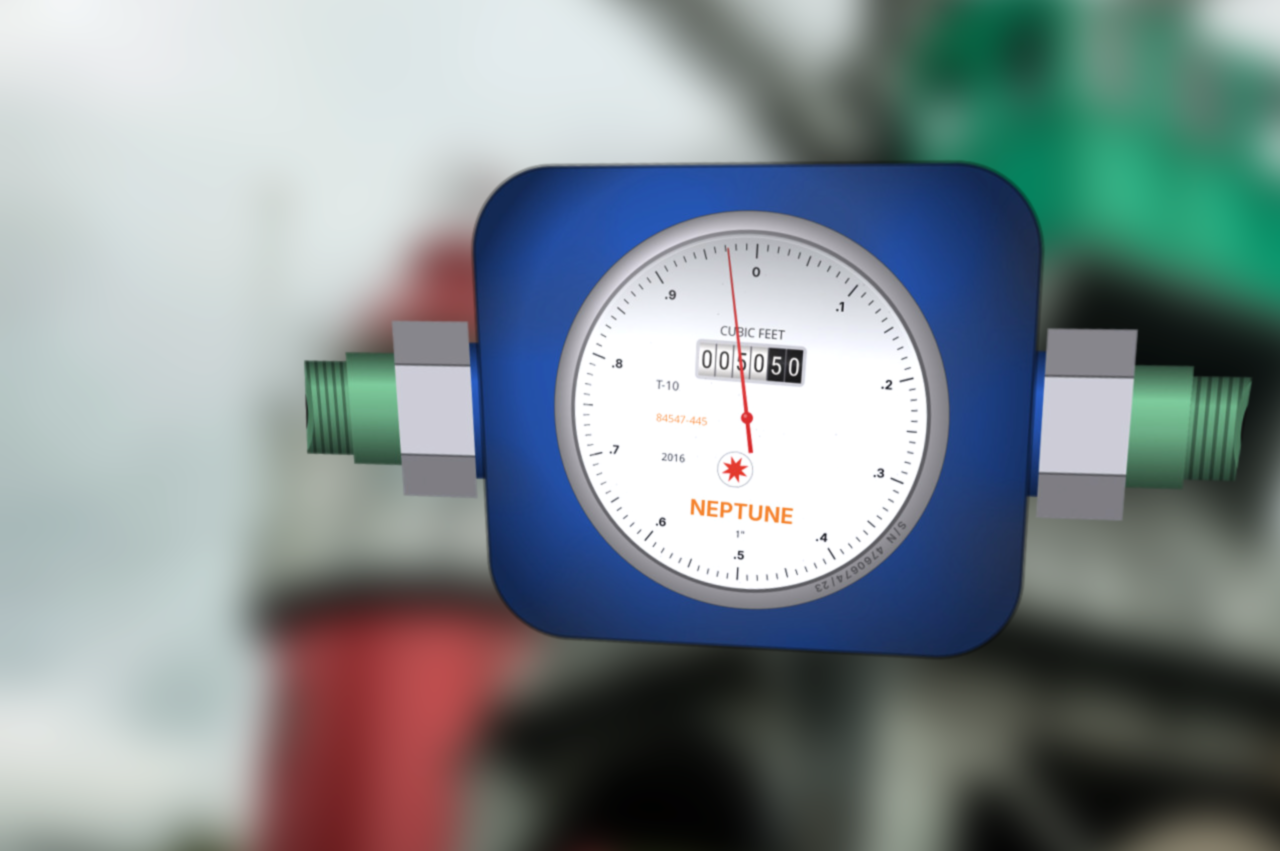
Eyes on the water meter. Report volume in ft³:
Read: 5049.97 ft³
